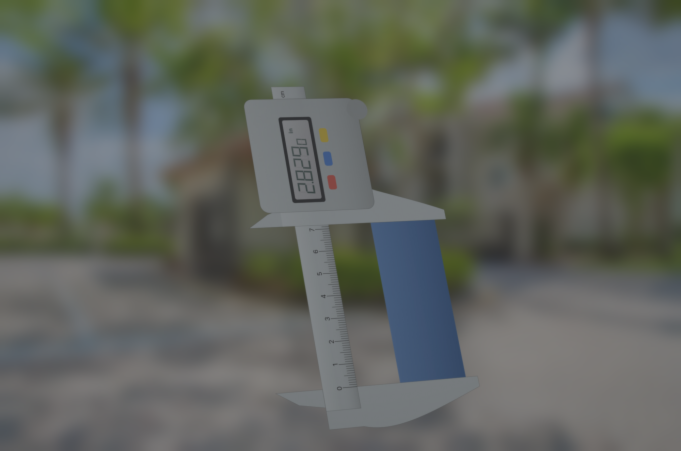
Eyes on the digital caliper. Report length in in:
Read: 2.8290 in
